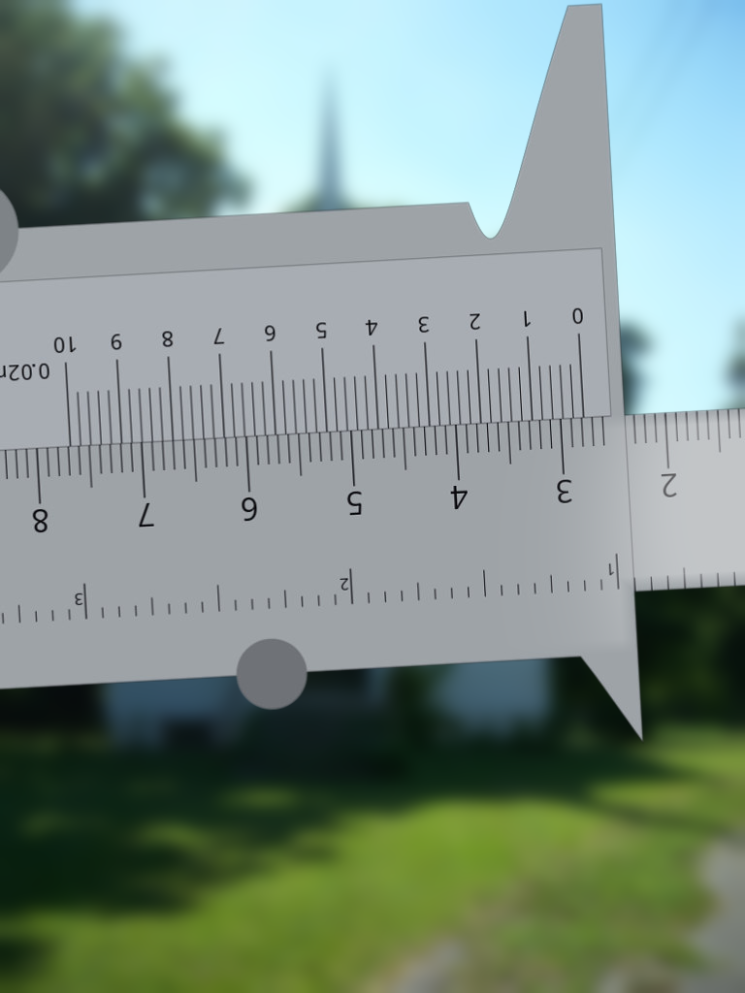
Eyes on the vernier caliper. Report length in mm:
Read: 27.8 mm
